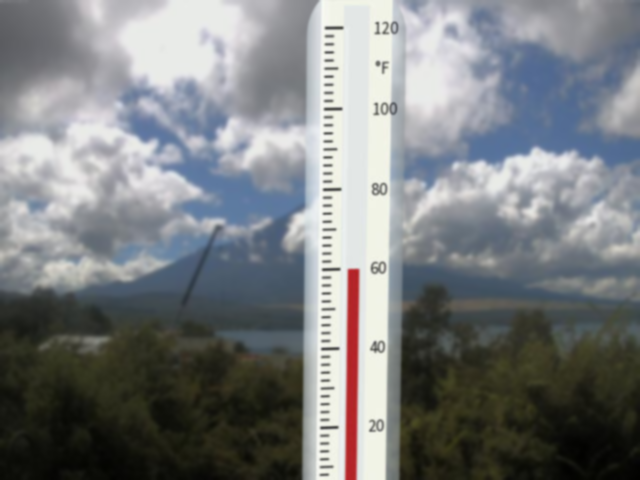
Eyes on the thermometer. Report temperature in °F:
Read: 60 °F
